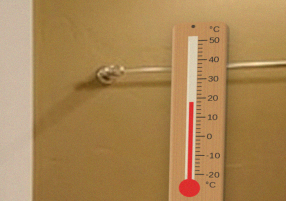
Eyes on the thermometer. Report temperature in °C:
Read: 18 °C
